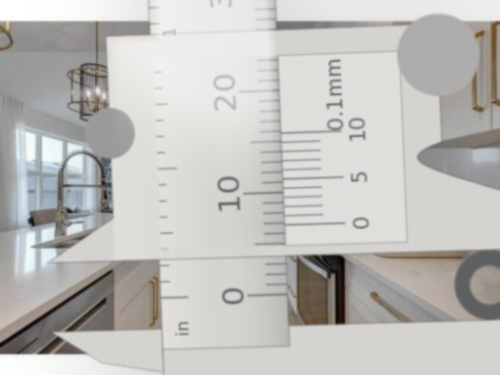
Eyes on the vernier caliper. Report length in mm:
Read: 6.8 mm
